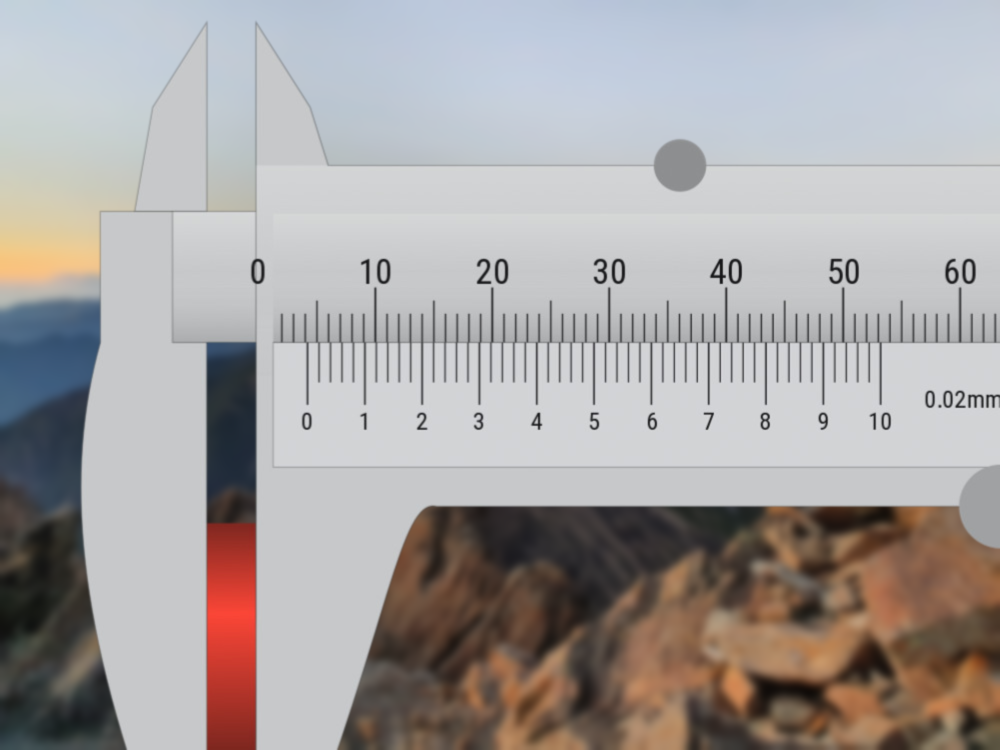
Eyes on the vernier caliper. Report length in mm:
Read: 4.2 mm
